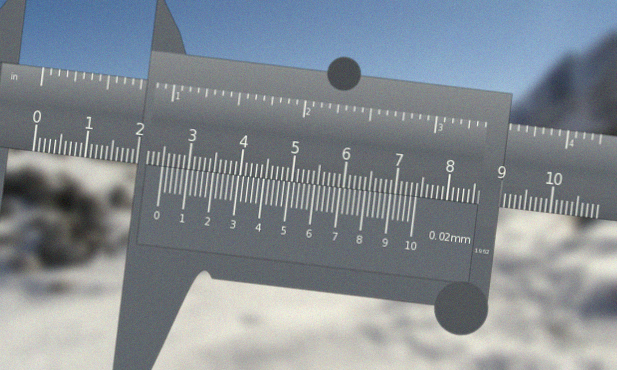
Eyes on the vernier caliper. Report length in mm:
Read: 25.0 mm
